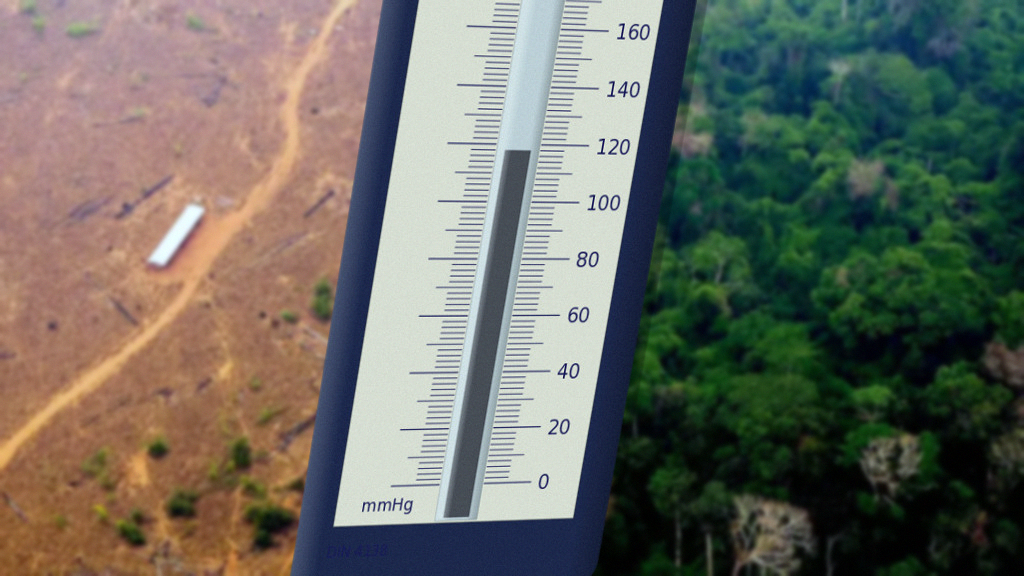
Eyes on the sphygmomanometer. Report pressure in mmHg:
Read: 118 mmHg
